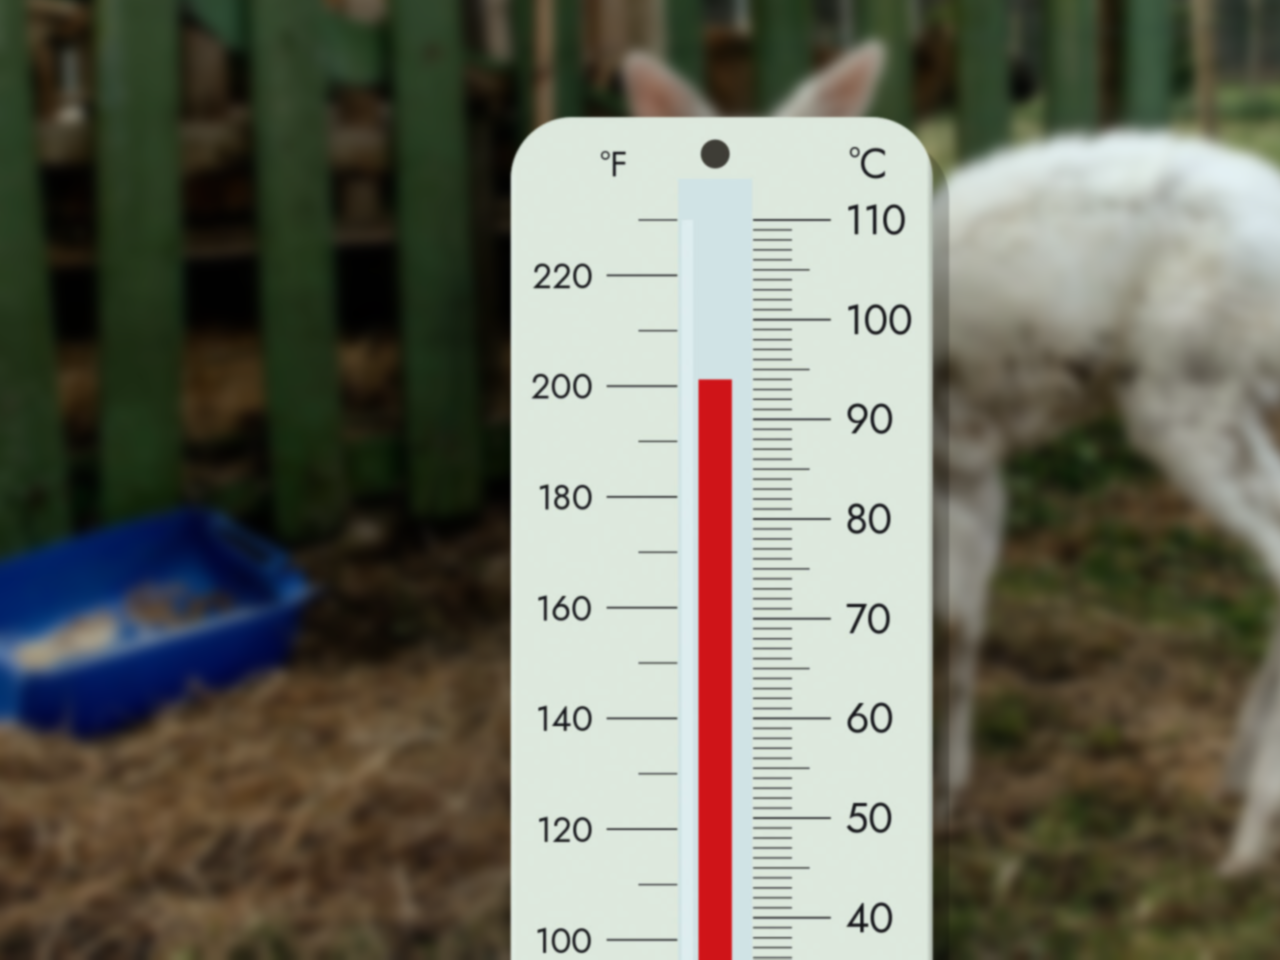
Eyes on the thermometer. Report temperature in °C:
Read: 94 °C
